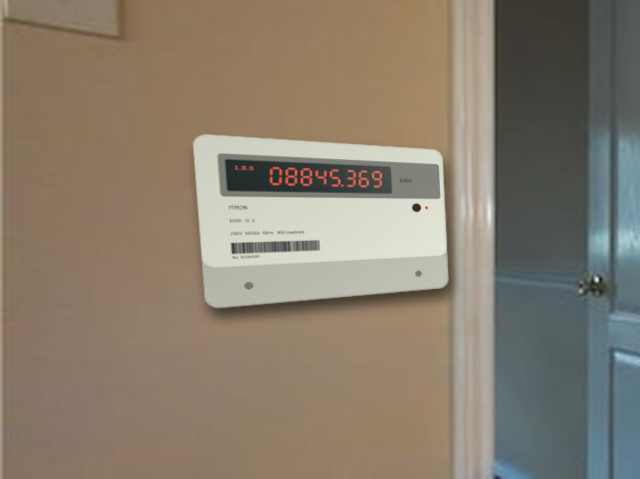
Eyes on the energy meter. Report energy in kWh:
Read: 8845.369 kWh
